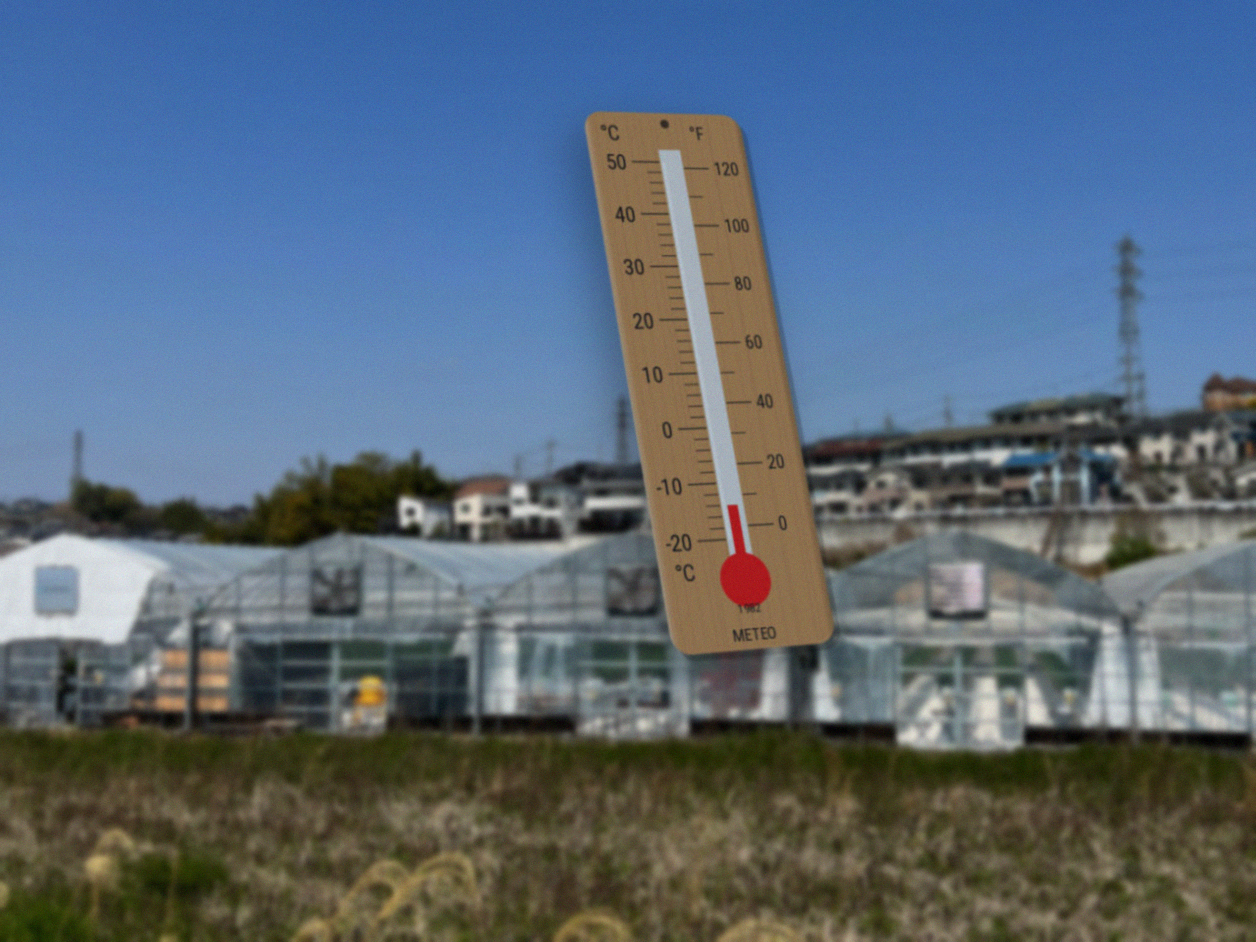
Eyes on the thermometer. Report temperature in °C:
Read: -14 °C
